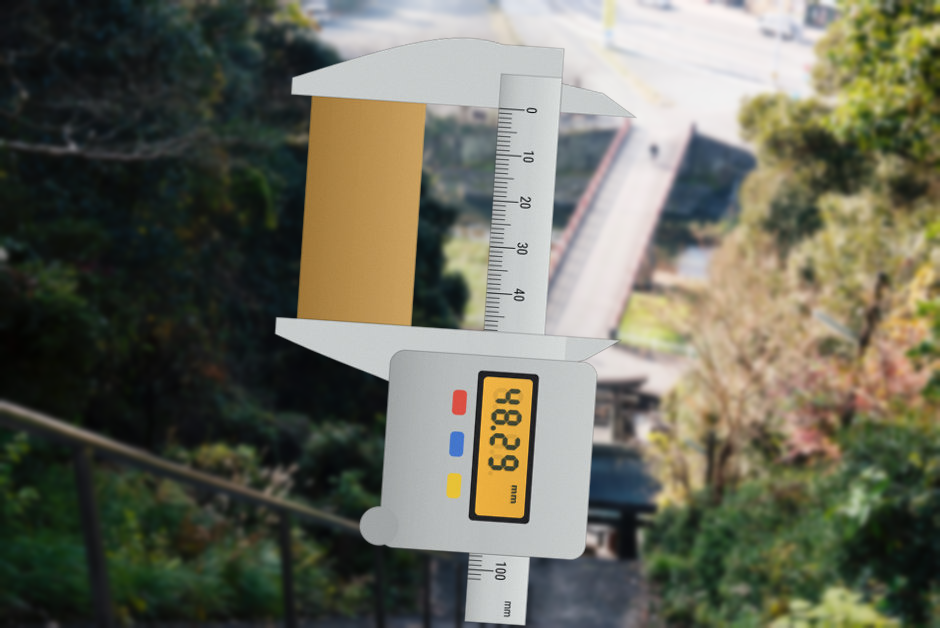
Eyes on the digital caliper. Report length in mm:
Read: 48.29 mm
